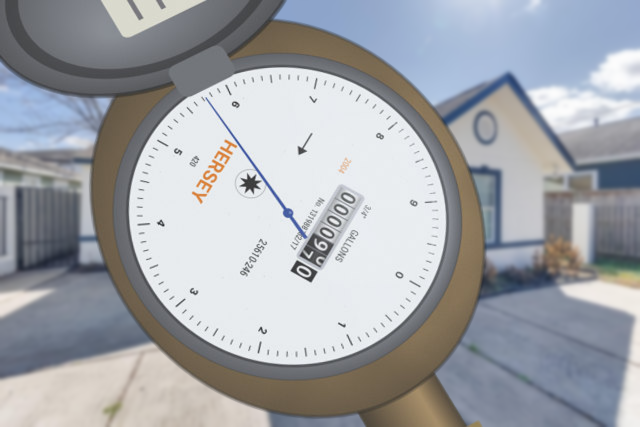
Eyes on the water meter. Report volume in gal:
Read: 965.7 gal
